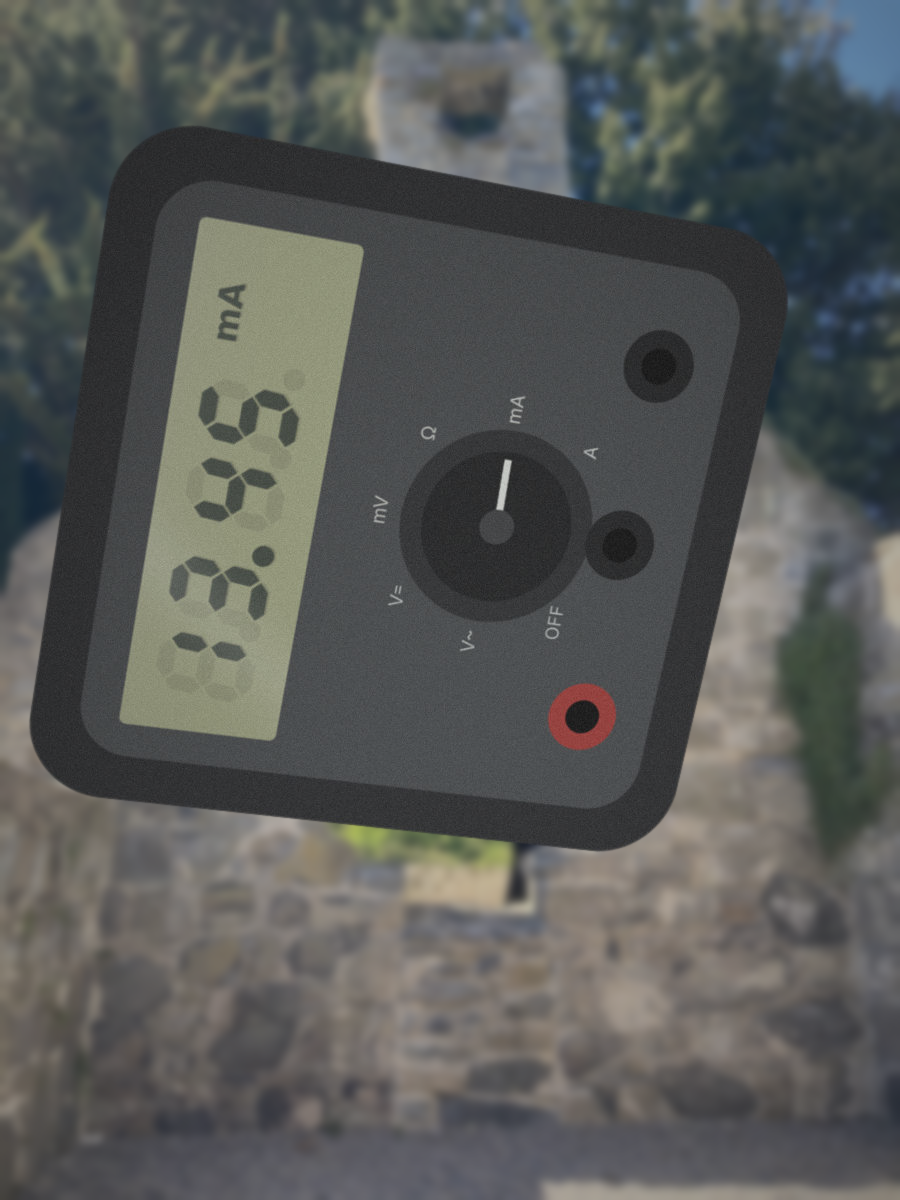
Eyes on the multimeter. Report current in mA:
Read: 13.45 mA
